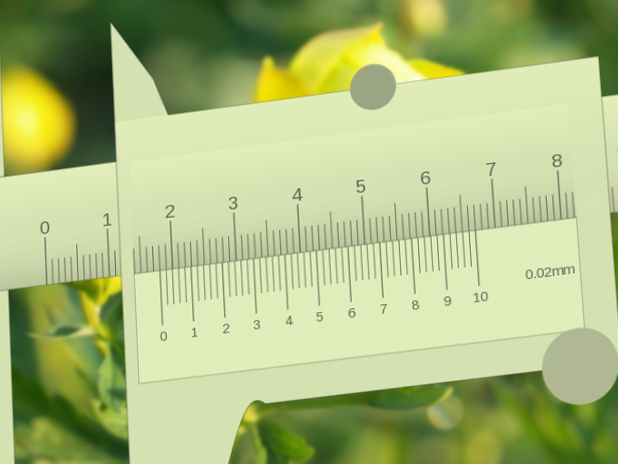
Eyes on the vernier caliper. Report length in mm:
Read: 18.0 mm
